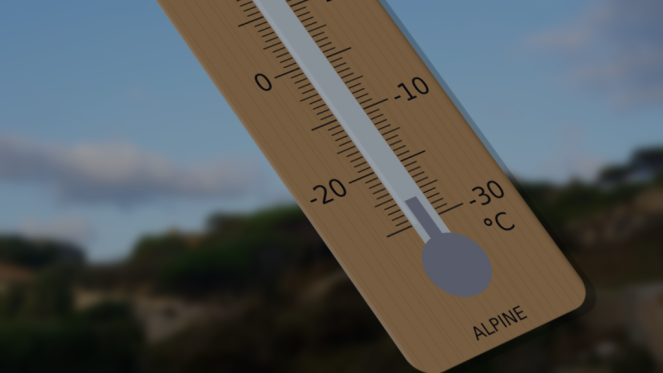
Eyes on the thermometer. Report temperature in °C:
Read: -26 °C
